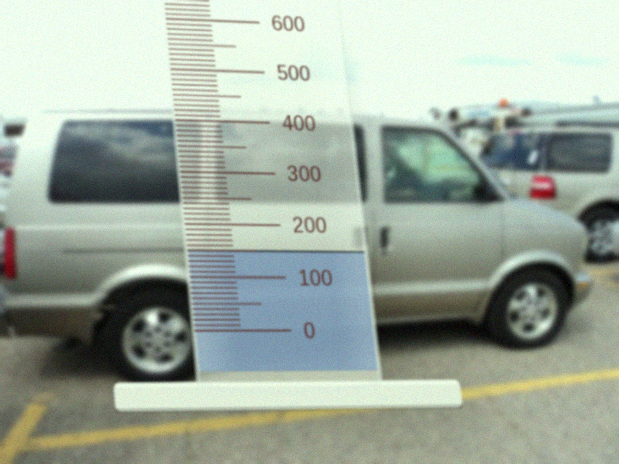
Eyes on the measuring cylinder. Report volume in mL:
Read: 150 mL
